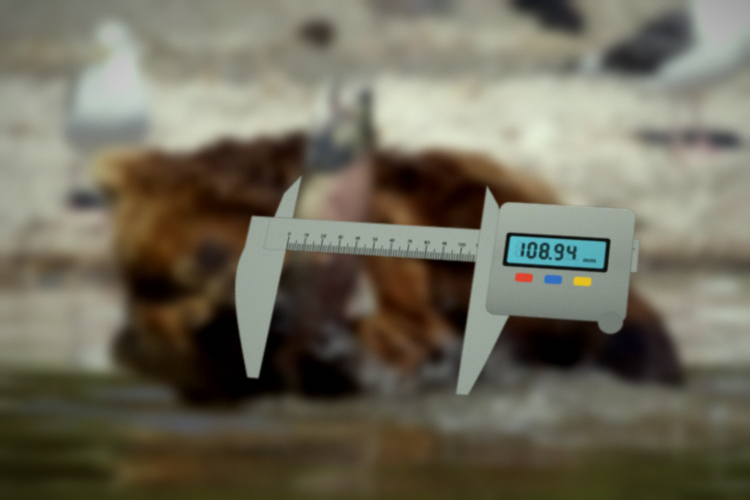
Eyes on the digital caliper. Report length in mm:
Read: 108.94 mm
